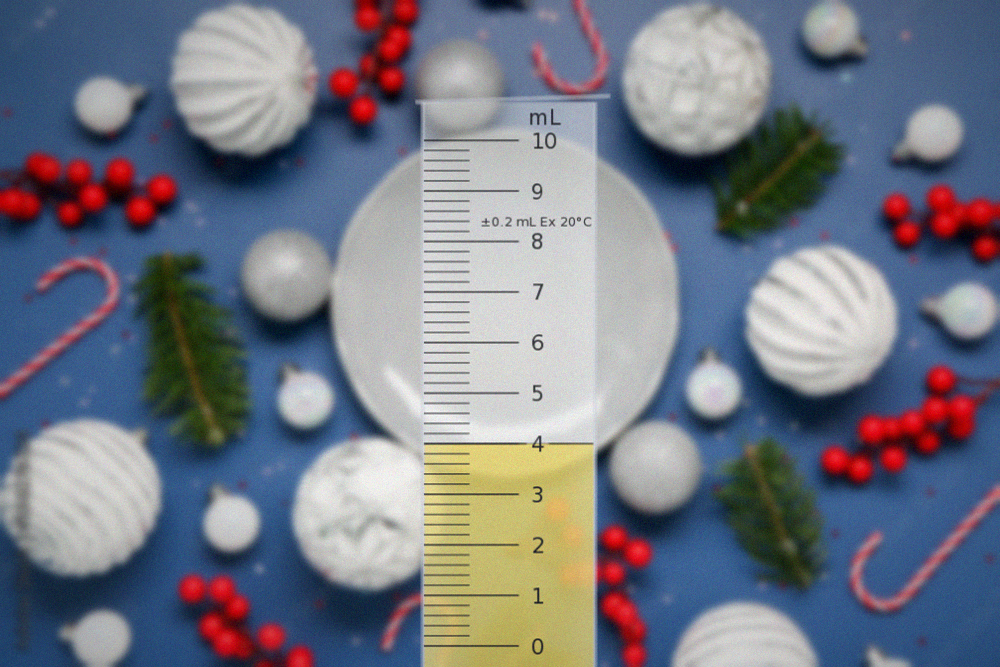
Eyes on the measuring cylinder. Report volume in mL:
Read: 4 mL
